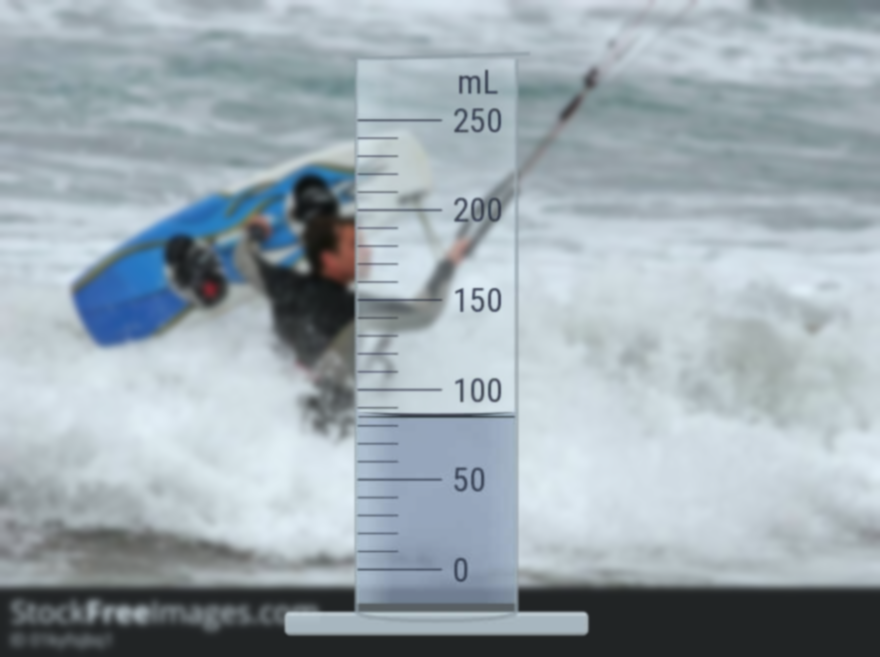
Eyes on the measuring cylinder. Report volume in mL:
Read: 85 mL
